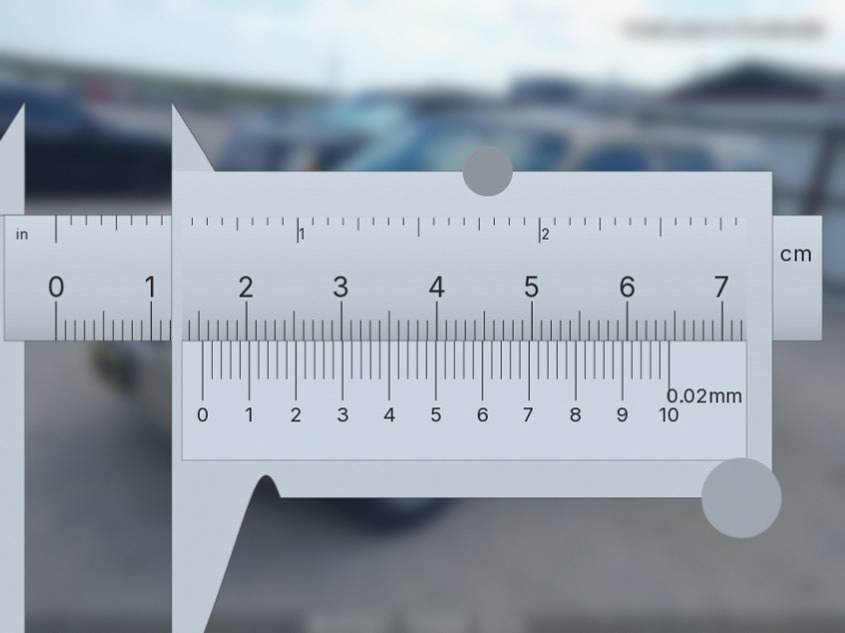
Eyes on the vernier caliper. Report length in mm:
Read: 15.4 mm
